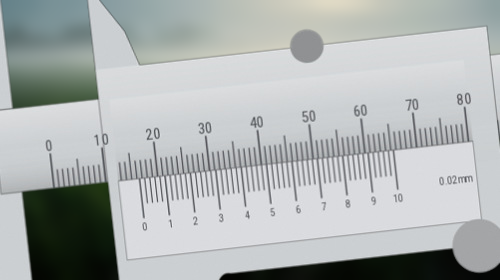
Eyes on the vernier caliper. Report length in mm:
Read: 16.5 mm
